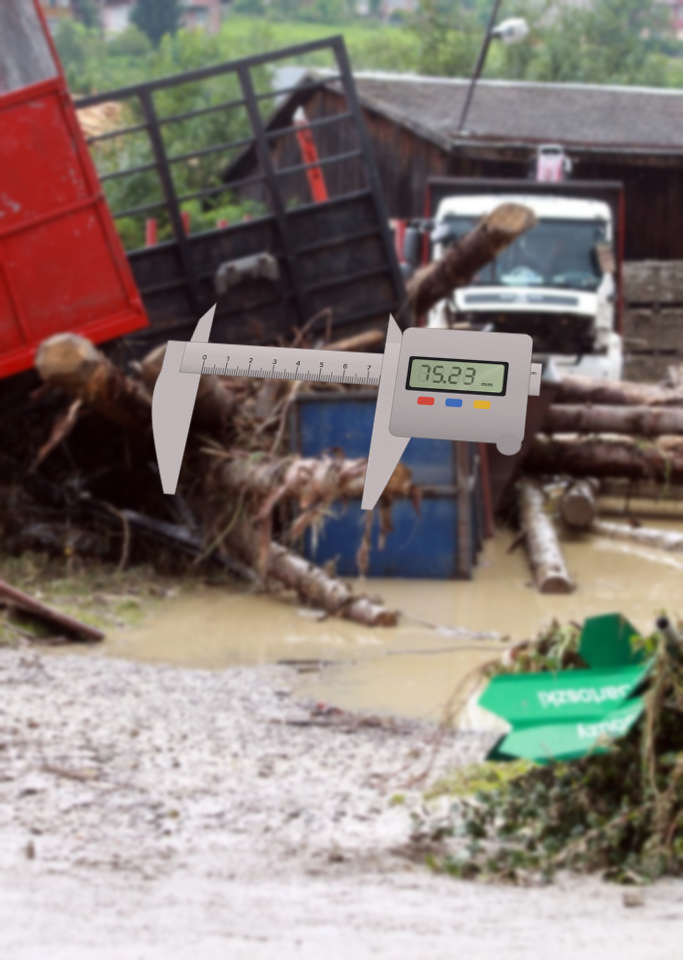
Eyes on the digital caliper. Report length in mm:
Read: 75.23 mm
